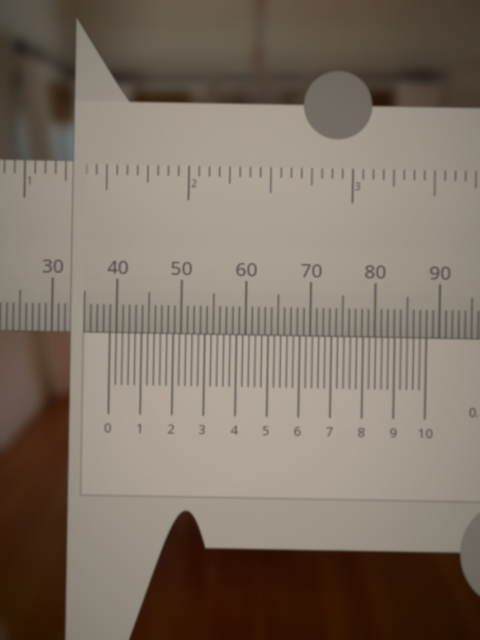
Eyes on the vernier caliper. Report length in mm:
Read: 39.0 mm
